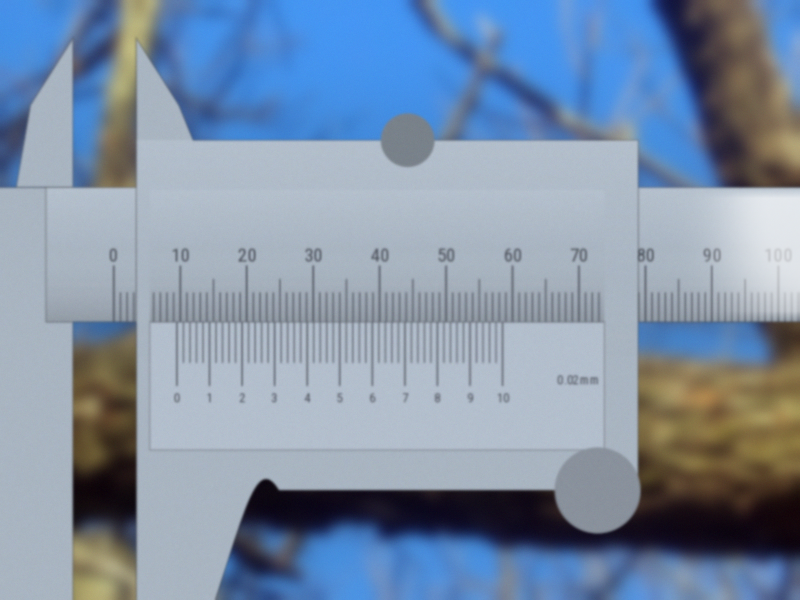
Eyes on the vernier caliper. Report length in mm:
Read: 9.5 mm
